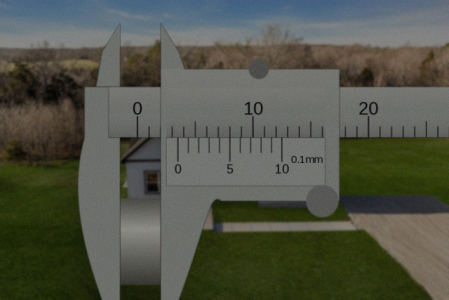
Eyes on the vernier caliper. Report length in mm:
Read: 3.5 mm
